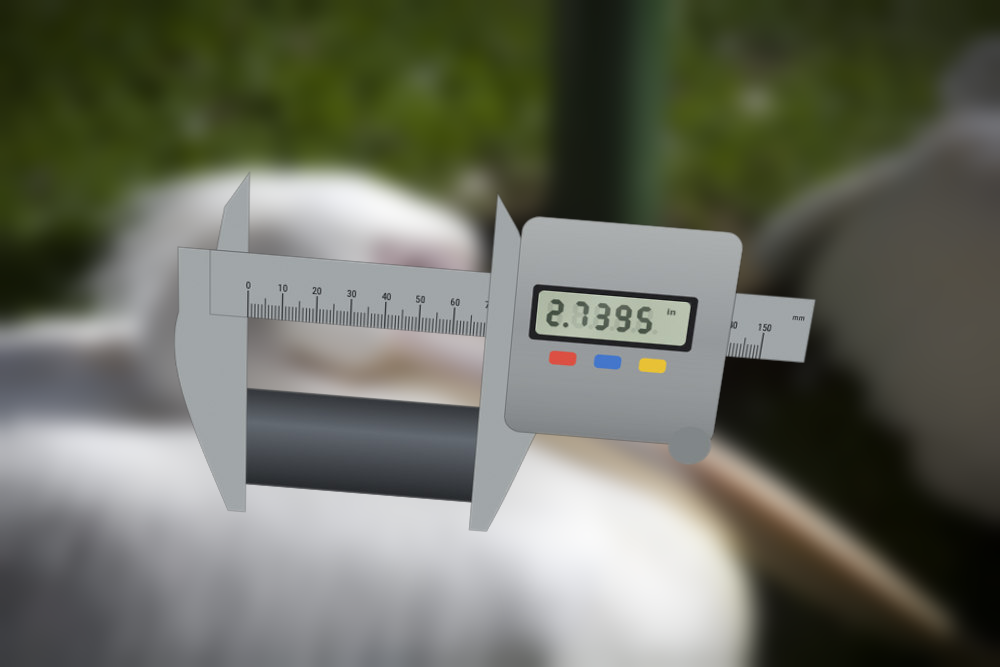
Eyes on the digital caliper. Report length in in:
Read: 2.7395 in
